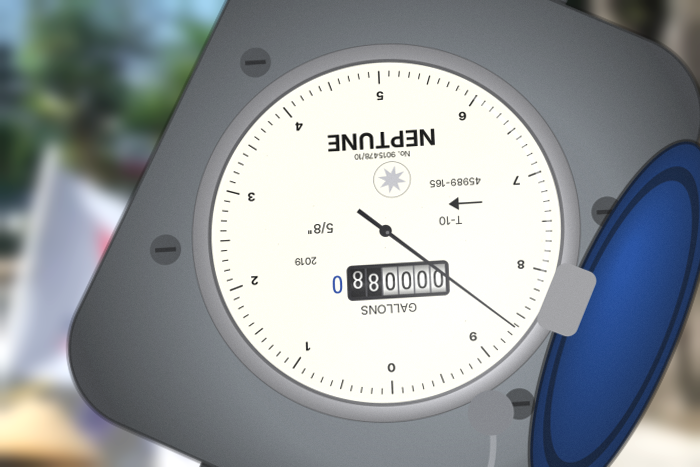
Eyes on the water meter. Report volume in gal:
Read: 878.6 gal
